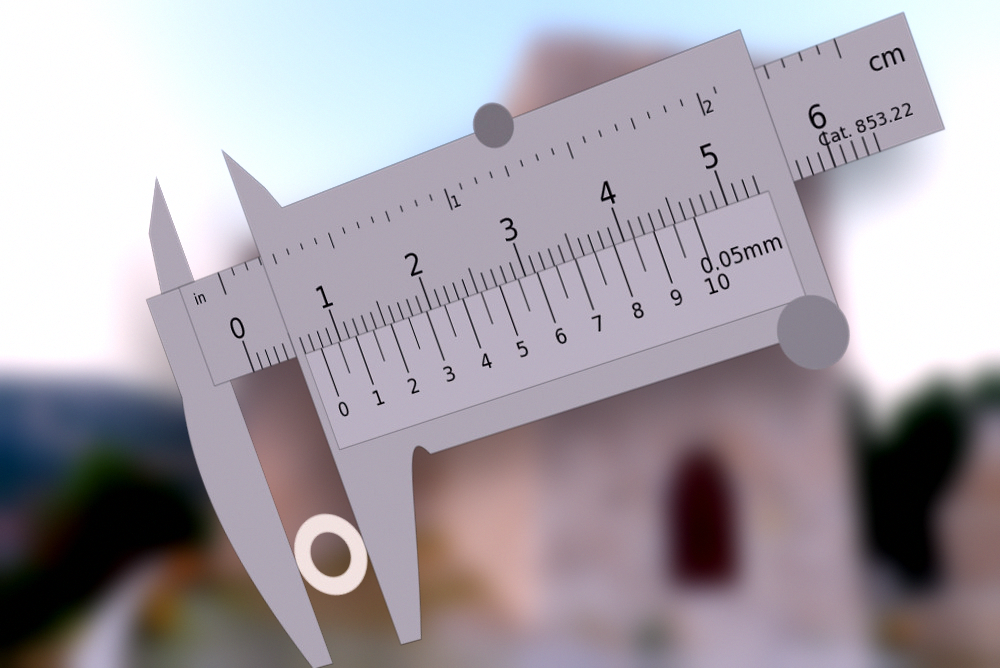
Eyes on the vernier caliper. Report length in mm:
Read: 7.8 mm
